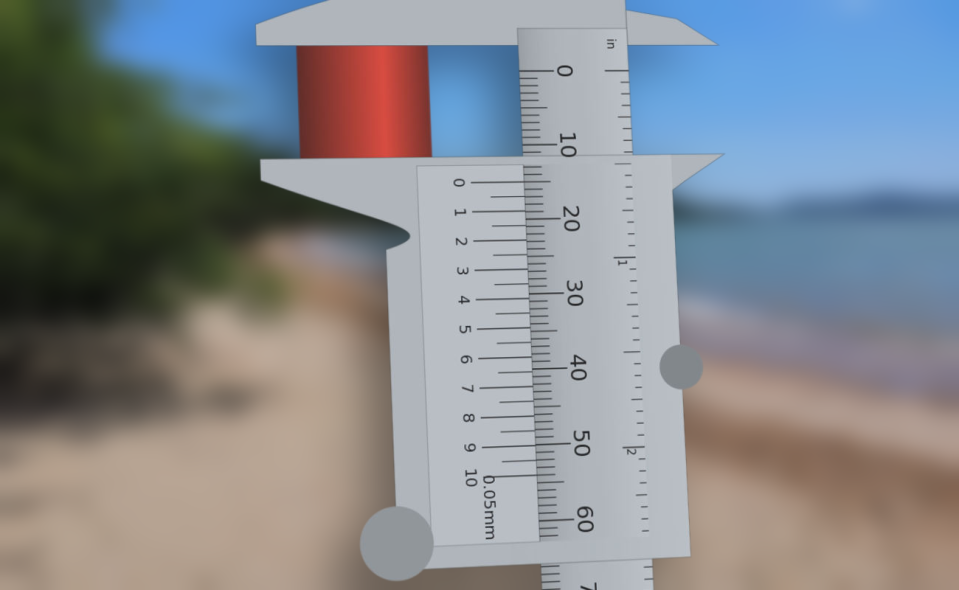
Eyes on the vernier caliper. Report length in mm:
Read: 15.0 mm
